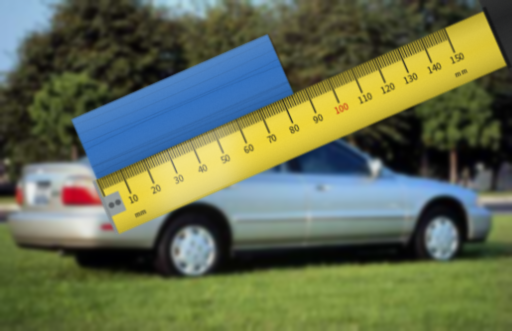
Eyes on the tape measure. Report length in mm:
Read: 85 mm
